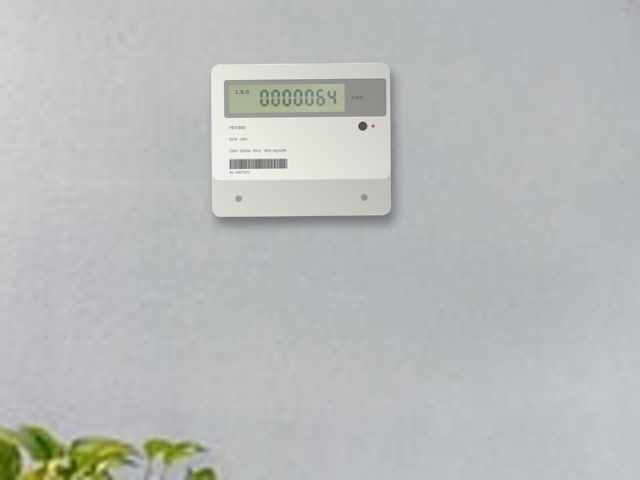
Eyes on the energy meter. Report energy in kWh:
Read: 64 kWh
